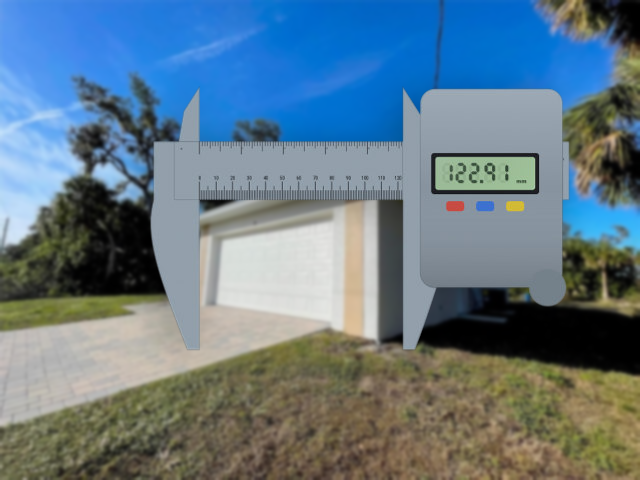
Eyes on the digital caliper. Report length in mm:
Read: 122.91 mm
